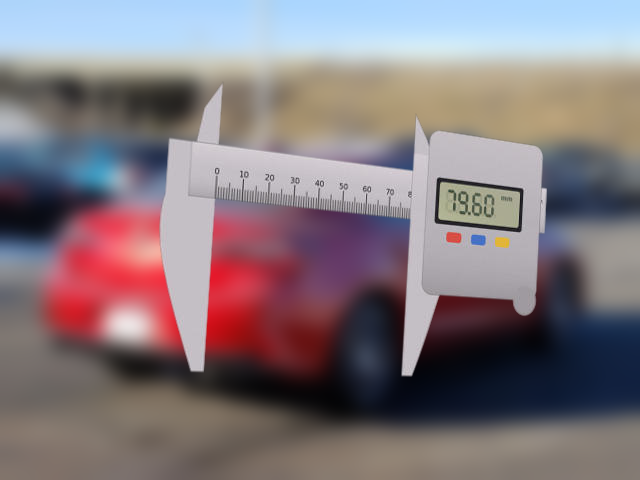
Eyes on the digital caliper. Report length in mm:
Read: 79.60 mm
